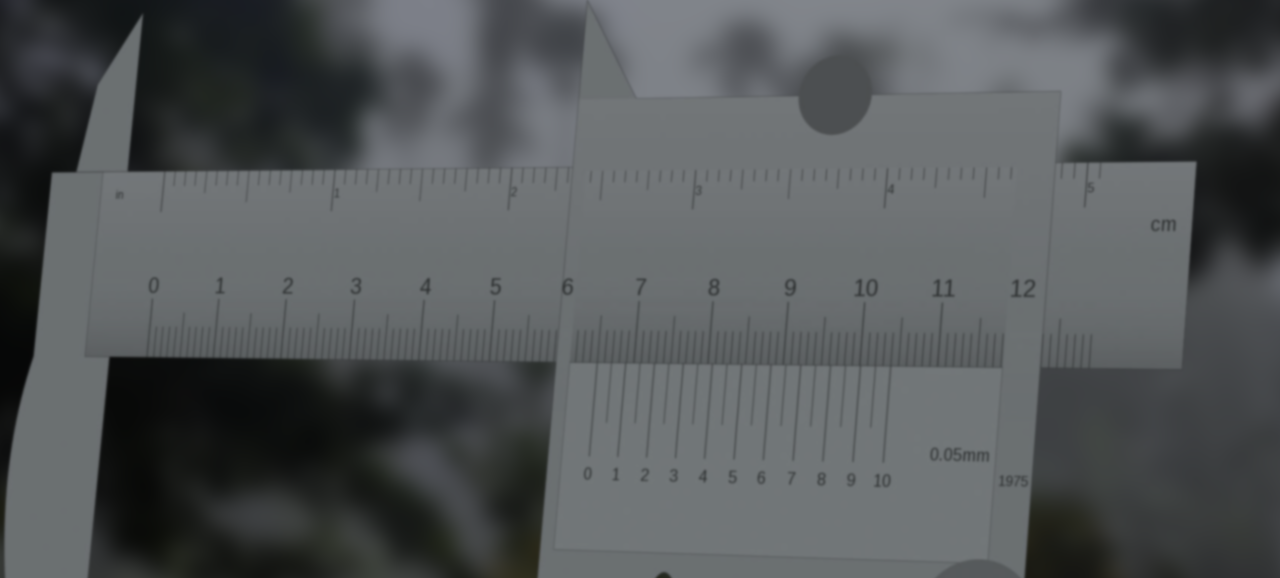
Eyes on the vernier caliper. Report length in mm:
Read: 65.0 mm
